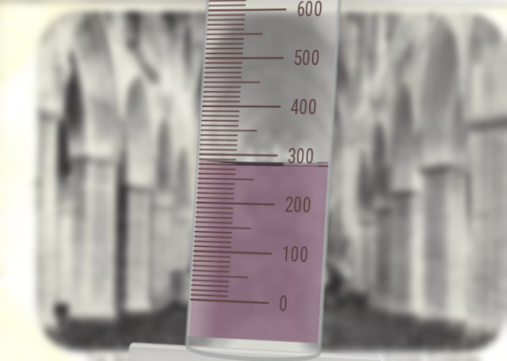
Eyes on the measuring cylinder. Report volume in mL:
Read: 280 mL
